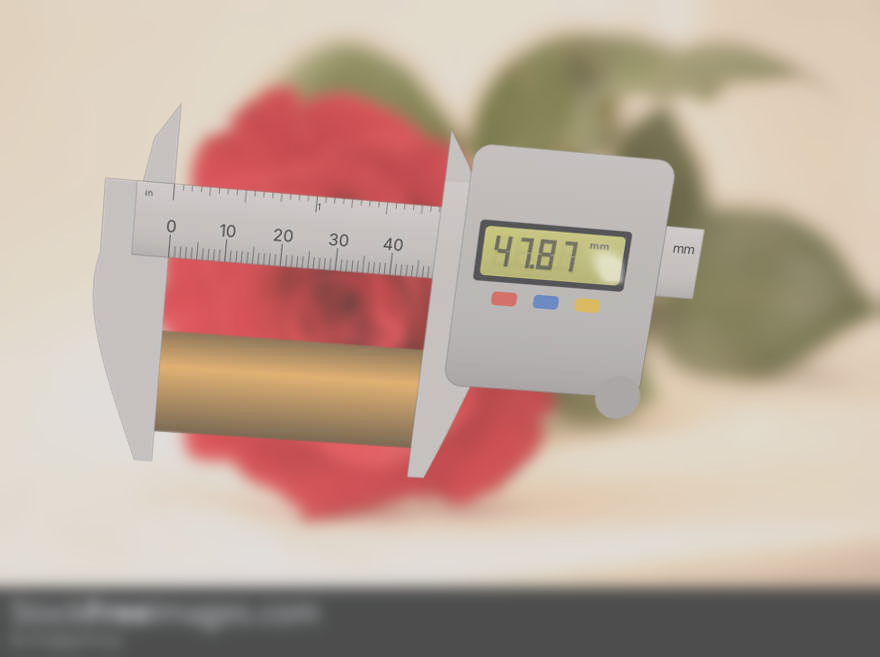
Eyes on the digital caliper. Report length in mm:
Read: 47.87 mm
